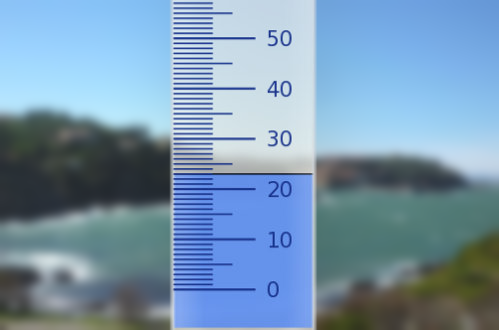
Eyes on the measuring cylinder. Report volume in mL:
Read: 23 mL
